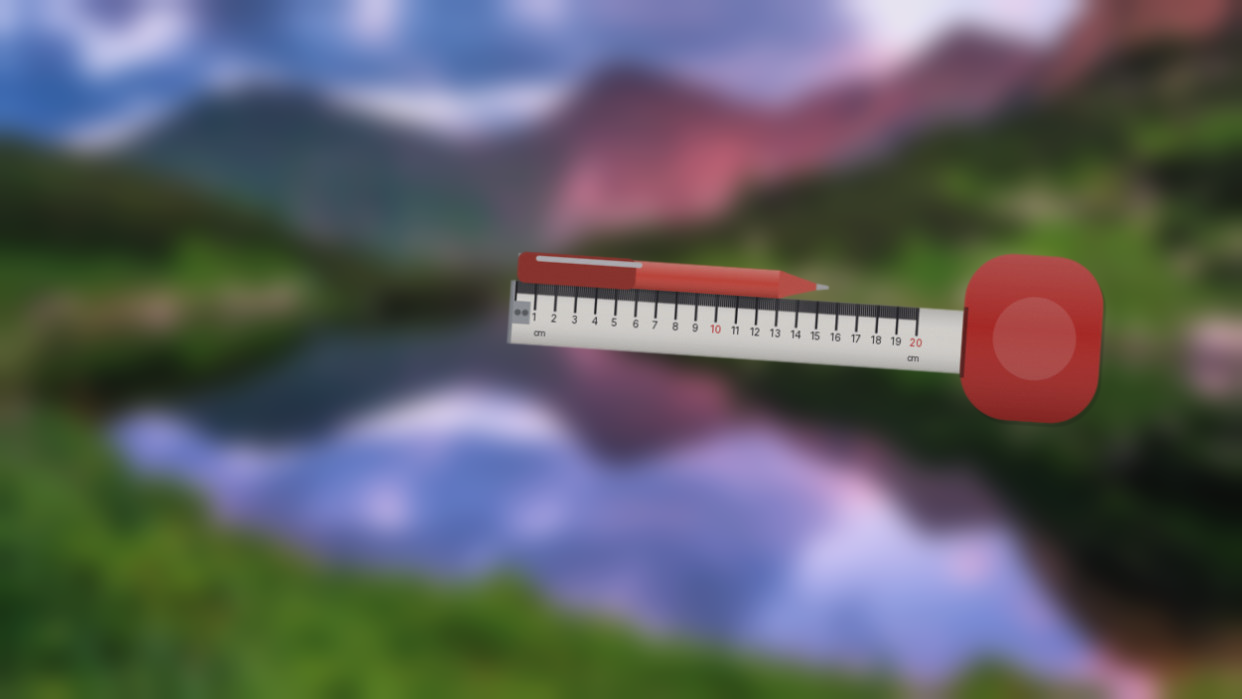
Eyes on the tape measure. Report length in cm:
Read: 15.5 cm
